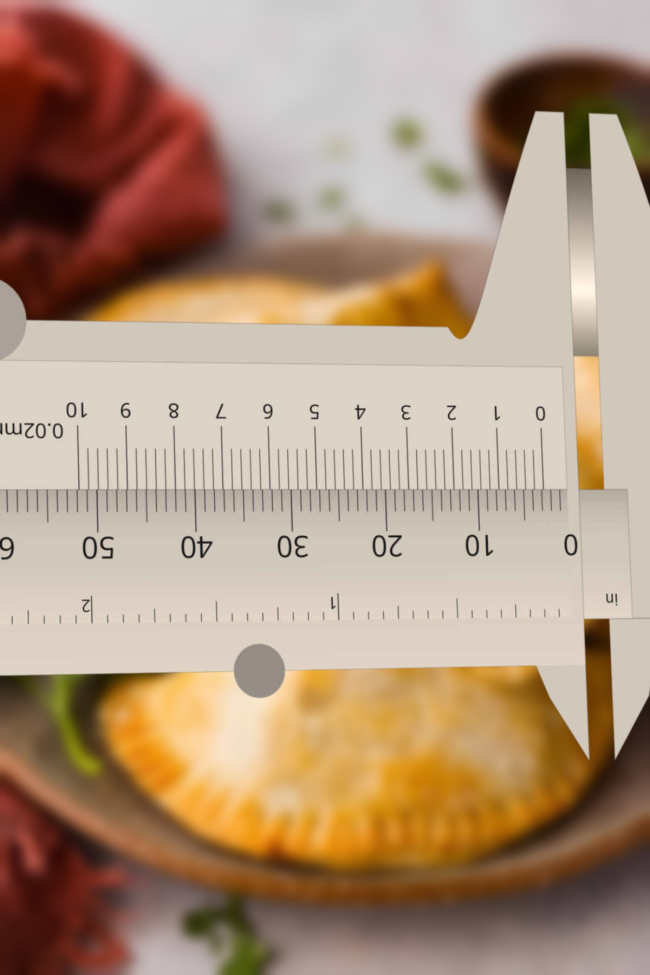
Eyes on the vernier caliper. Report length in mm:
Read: 2.8 mm
